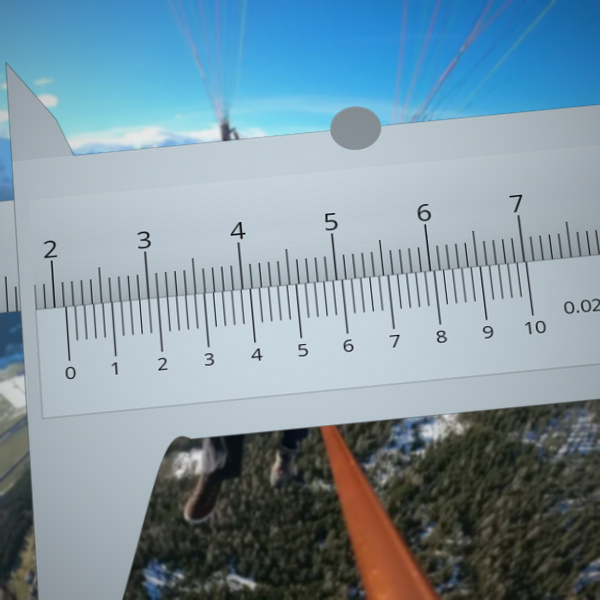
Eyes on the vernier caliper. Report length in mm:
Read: 21.2 mm
